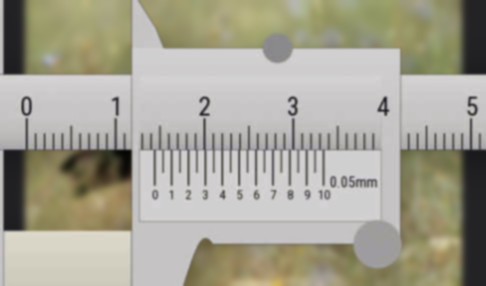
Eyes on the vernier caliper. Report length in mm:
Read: 14.4 mm
